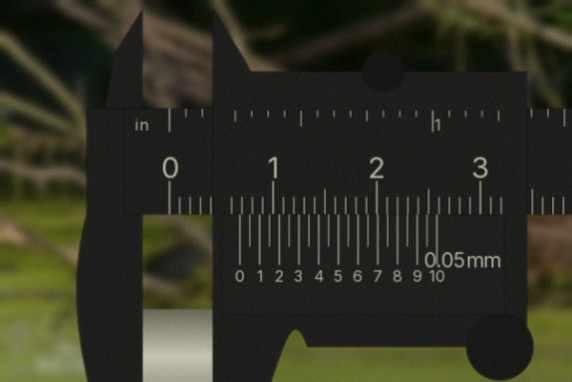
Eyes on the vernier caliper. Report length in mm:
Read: 6.8 mm
